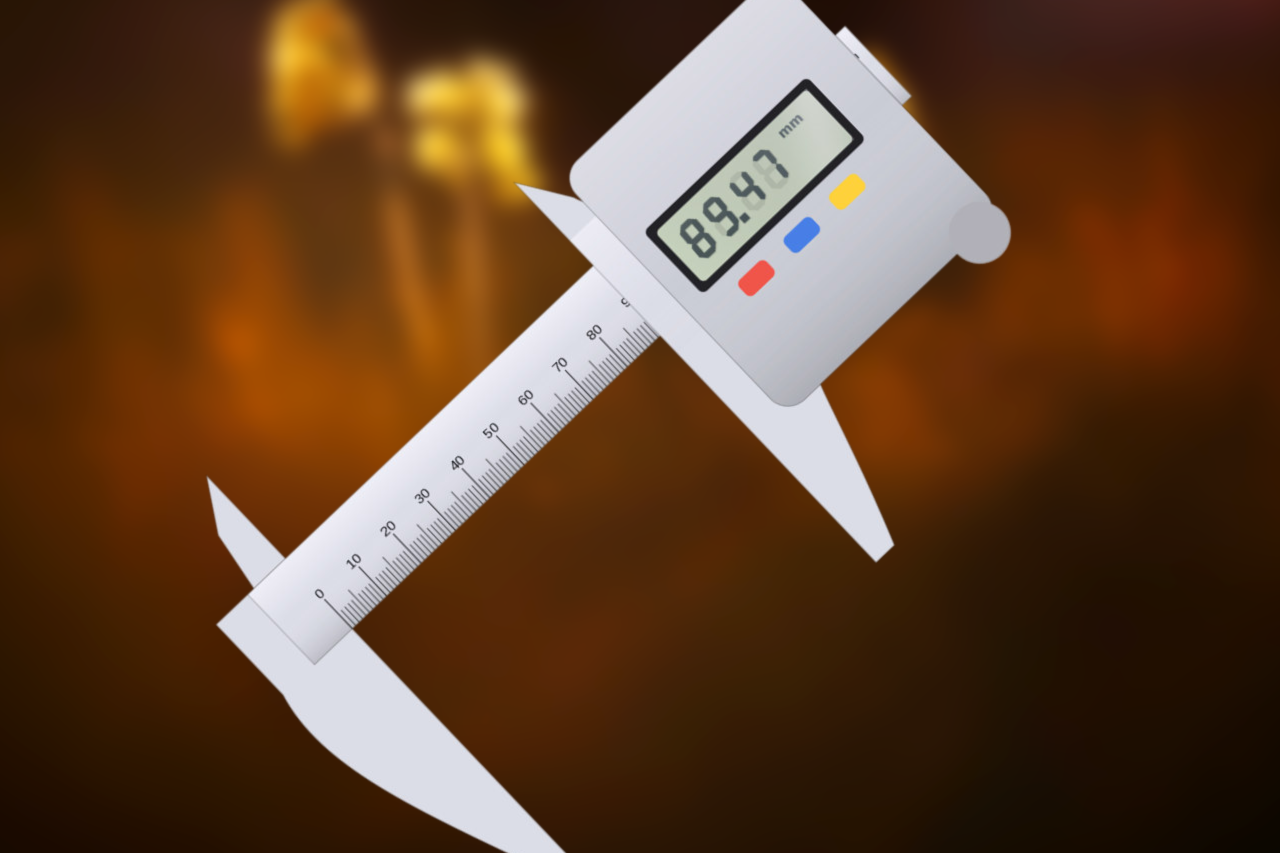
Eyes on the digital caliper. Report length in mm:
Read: 89.47 mm
